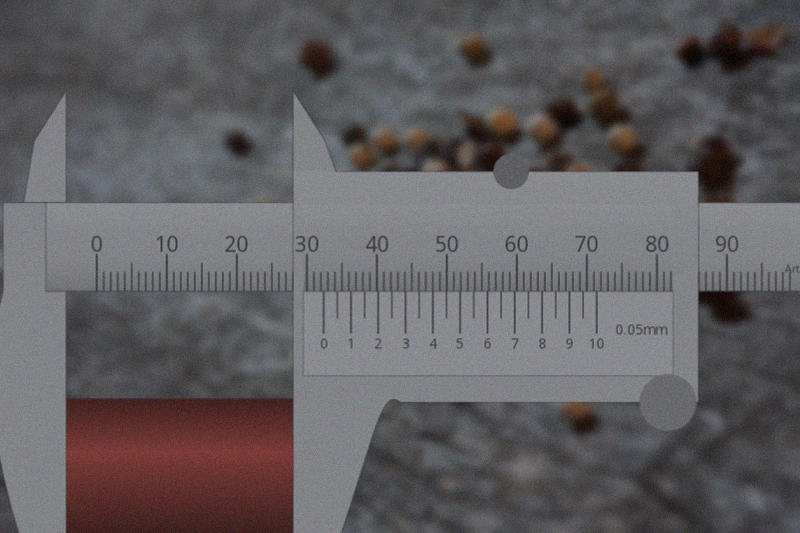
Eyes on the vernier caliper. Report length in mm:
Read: 32.4 mm
